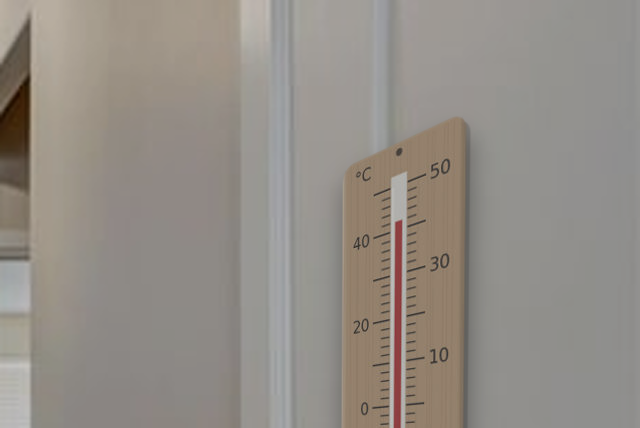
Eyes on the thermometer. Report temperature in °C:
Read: 42 °C
